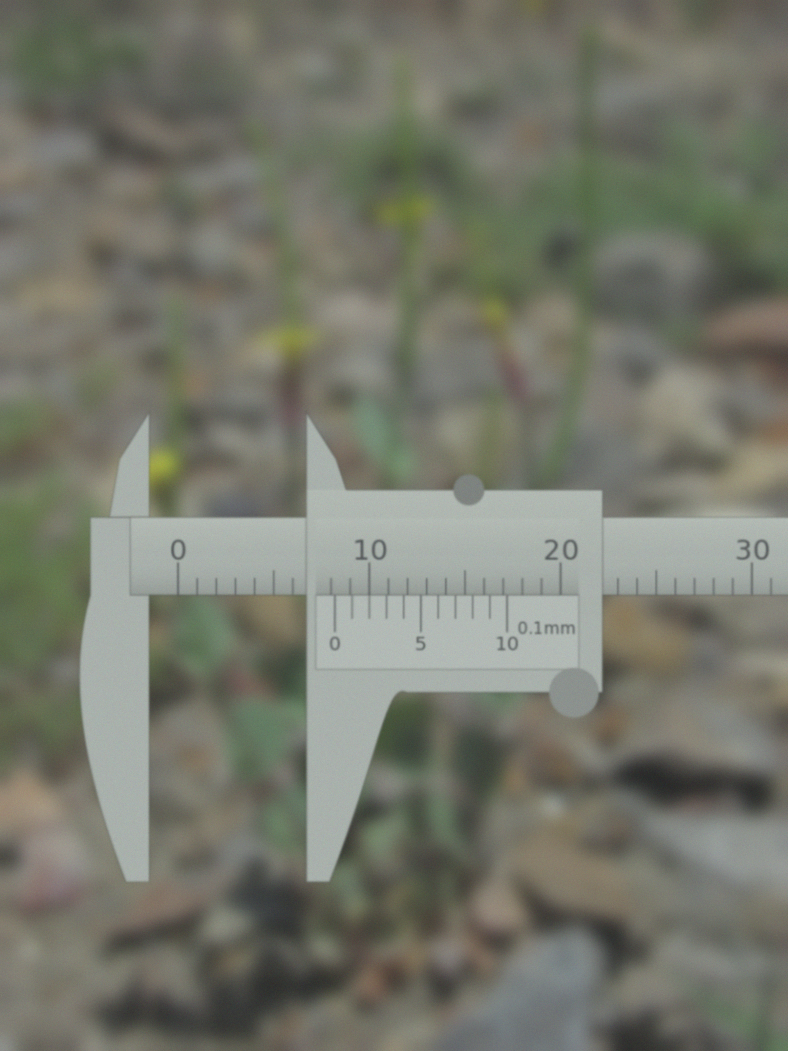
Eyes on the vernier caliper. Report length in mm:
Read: 8.2 mm
